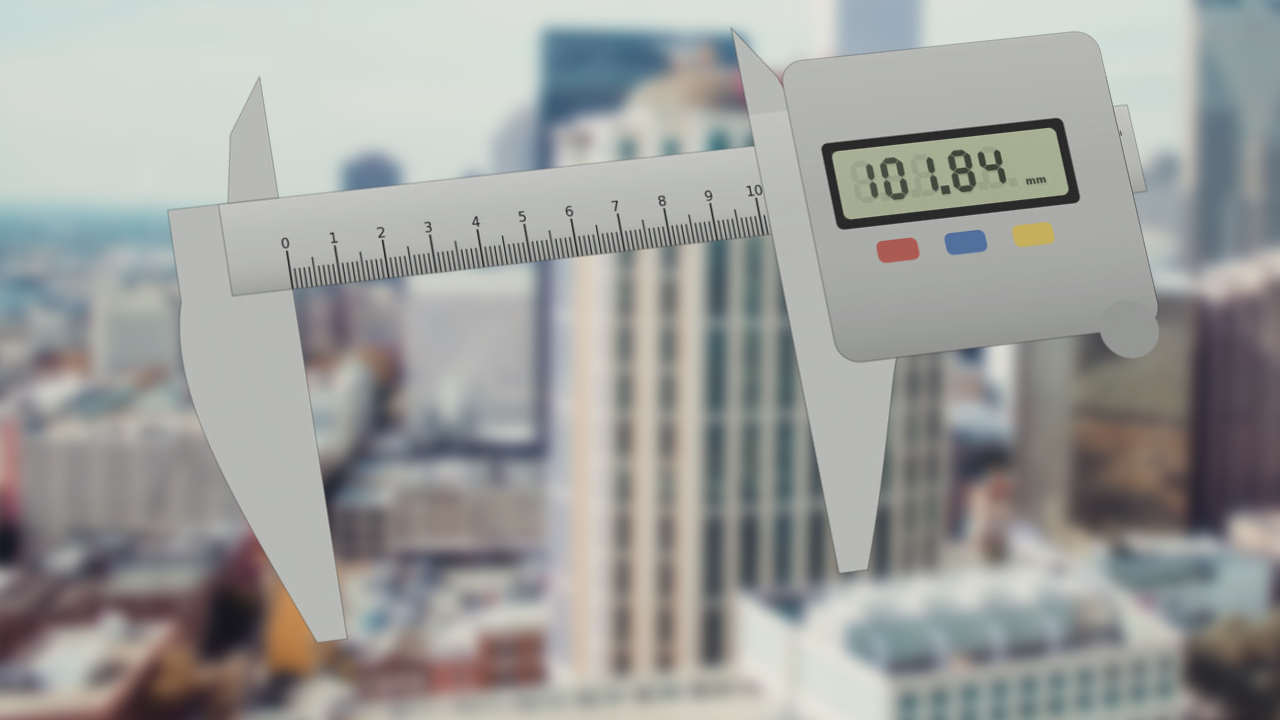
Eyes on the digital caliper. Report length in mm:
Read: 101.84 mm
